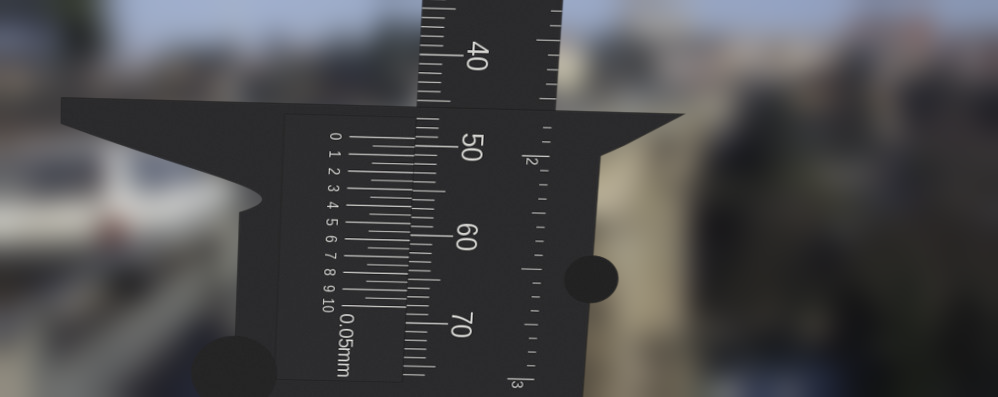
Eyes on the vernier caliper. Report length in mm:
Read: 49.2 mm
